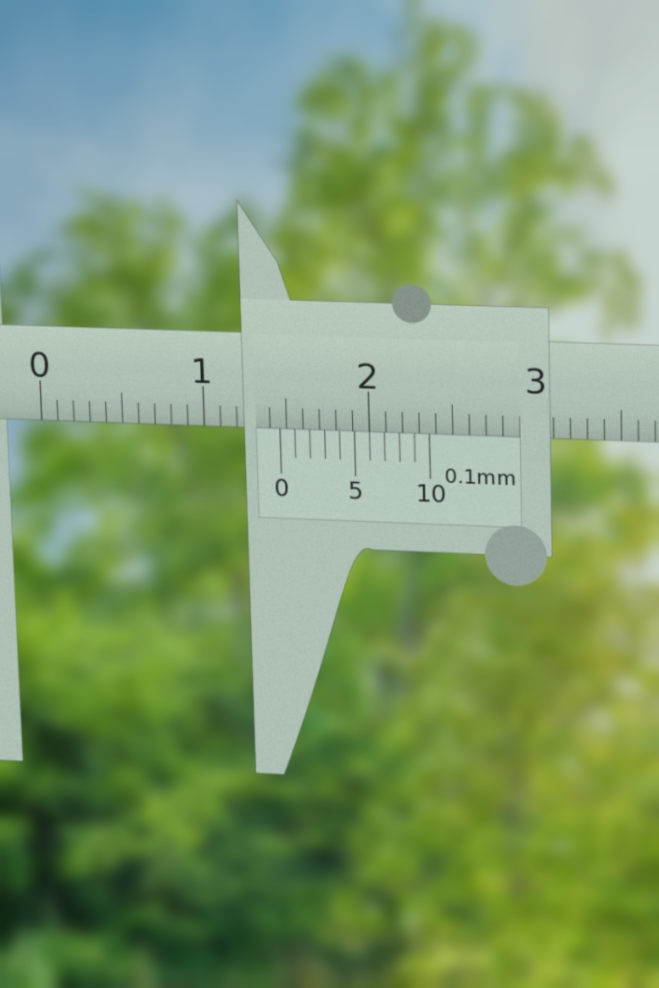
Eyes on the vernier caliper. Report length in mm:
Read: 14.6 mm
